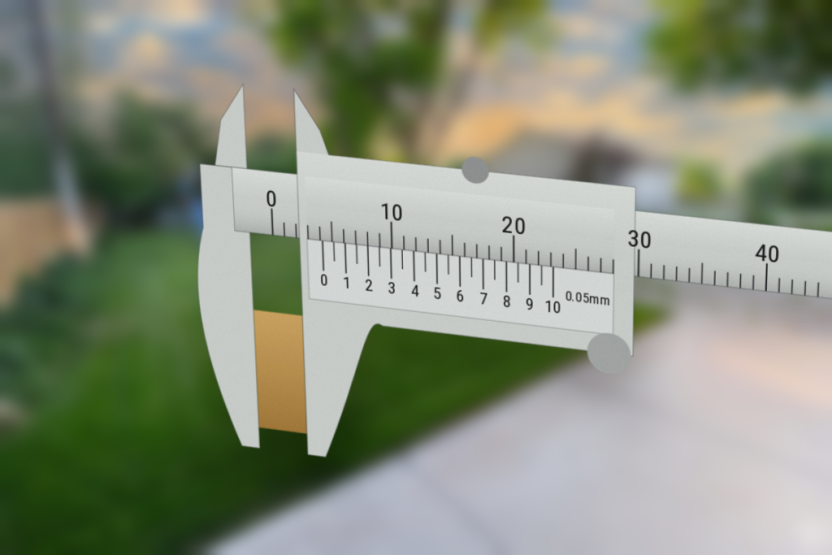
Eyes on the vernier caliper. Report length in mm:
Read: 4.2 mm
